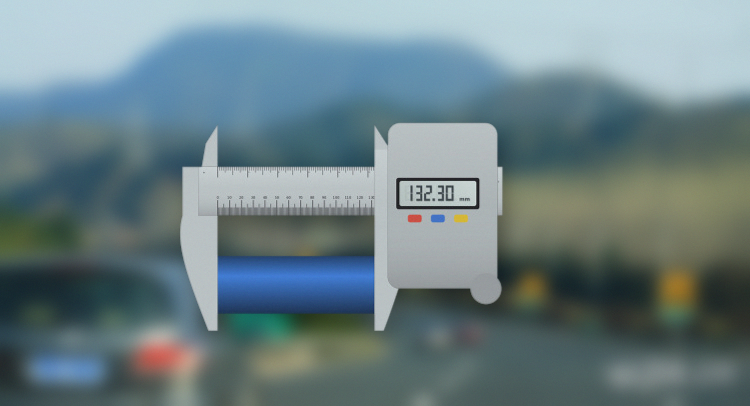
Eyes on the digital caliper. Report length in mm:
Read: 132.30 mm
